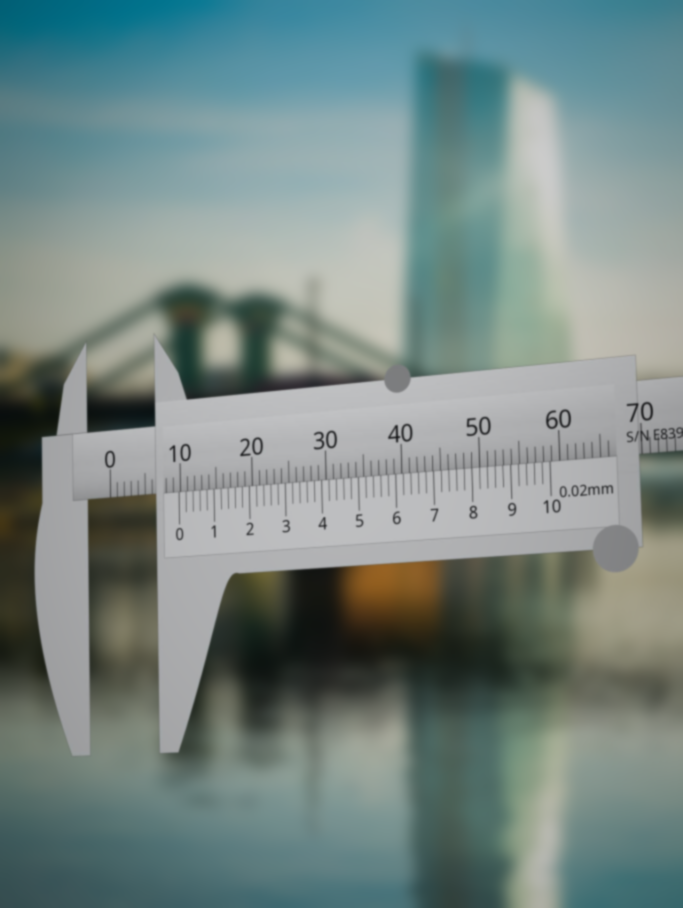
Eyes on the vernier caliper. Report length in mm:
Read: 9.8 mm
